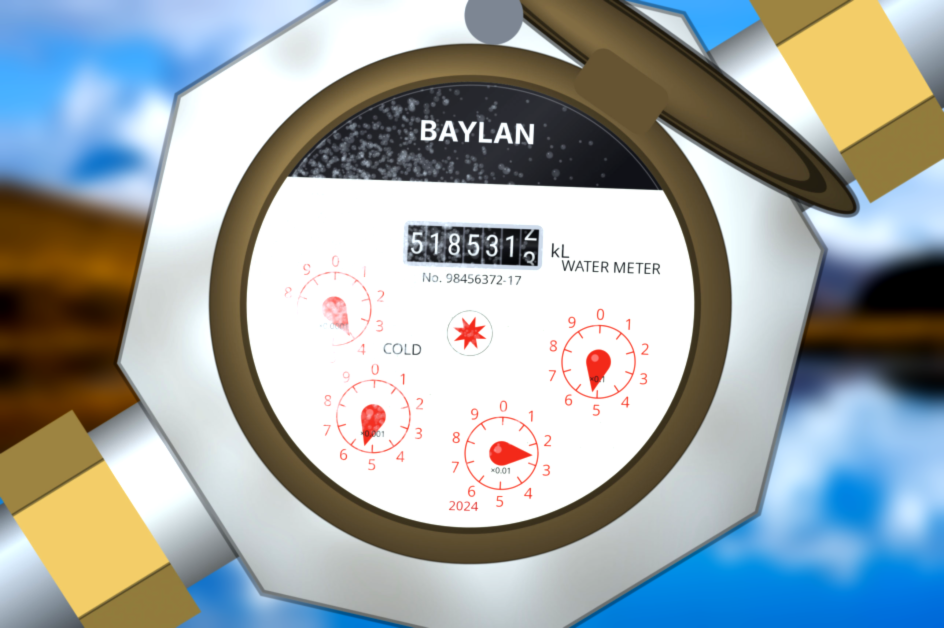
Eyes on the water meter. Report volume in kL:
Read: 5185312.5254 kL
